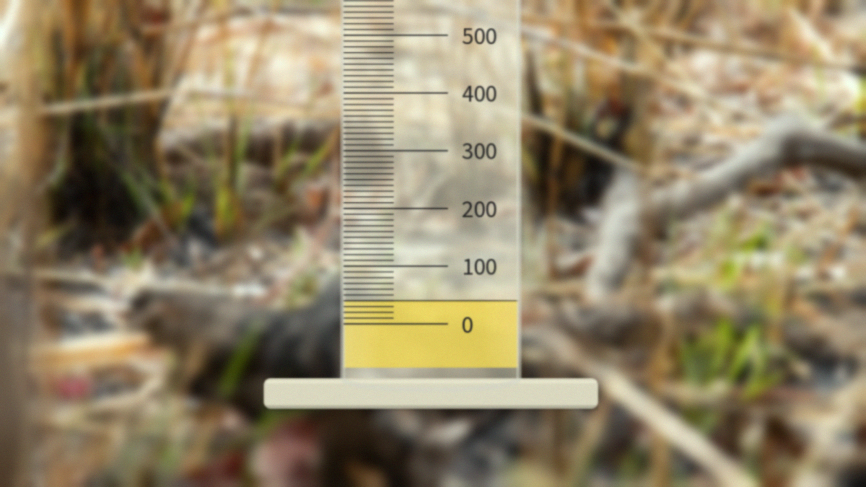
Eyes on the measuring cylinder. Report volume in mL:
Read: 40 mL
